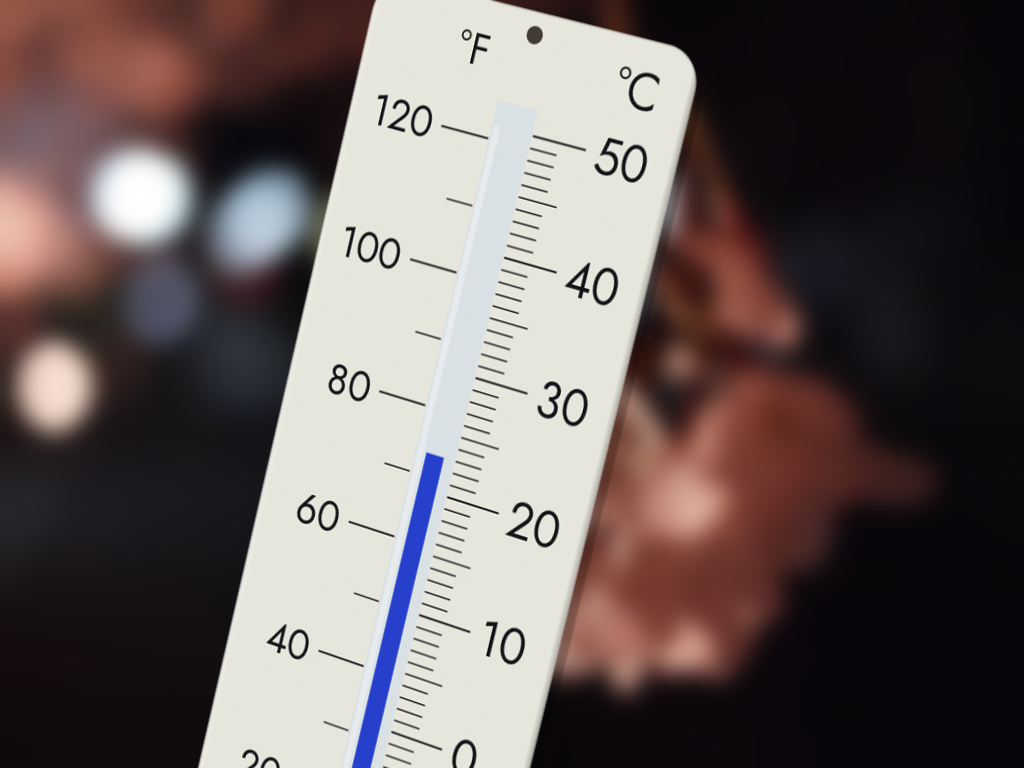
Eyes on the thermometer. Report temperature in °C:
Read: 23 °C
